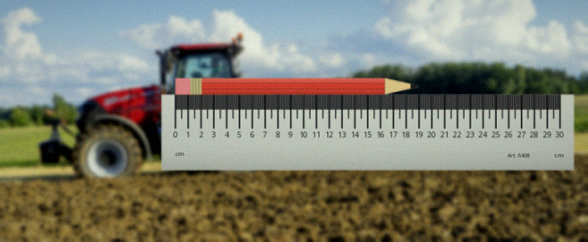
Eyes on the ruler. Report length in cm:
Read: 19 cm
